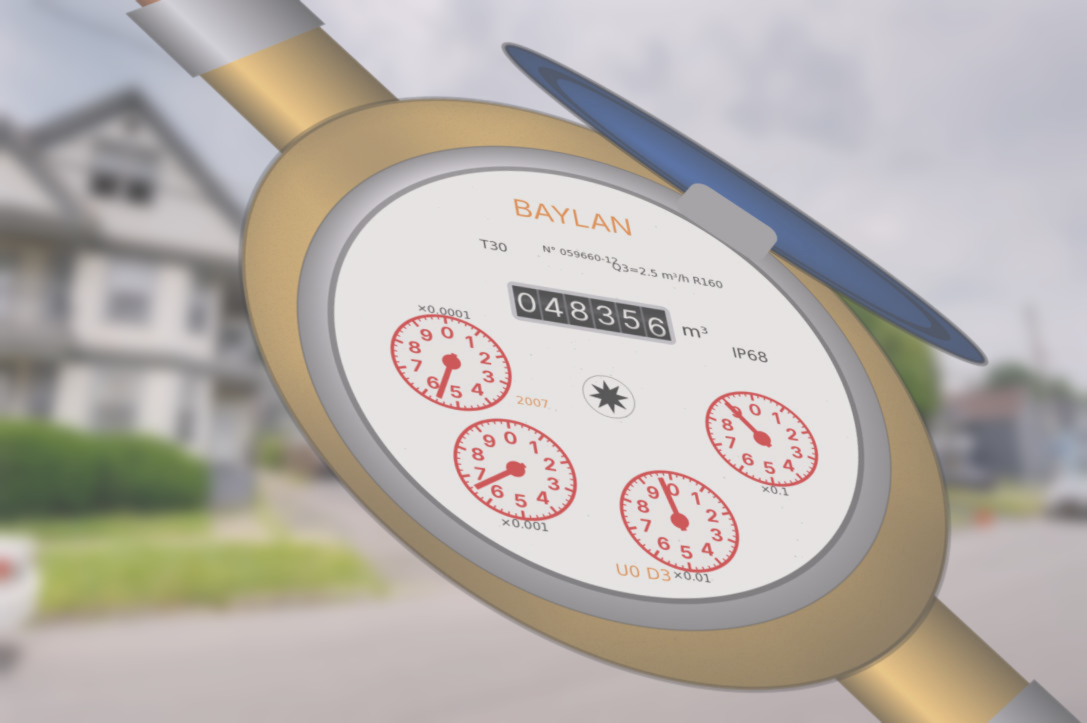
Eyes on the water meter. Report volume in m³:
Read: 48355.8965 m³
